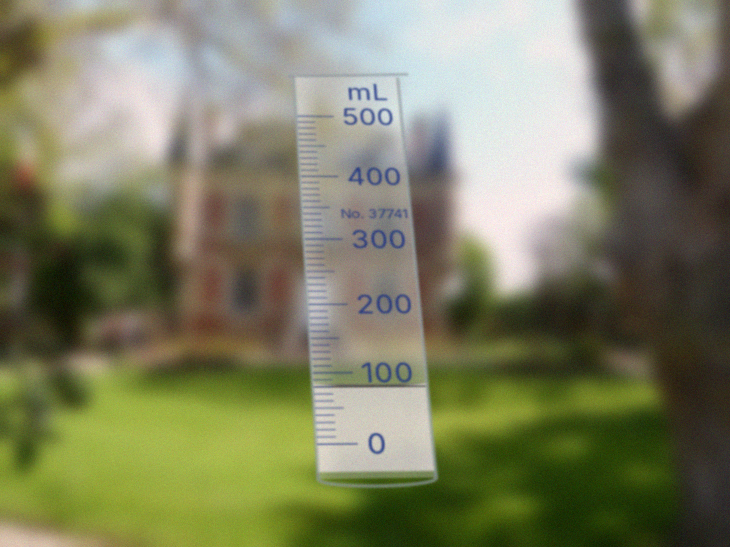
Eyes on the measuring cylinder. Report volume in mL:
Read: 80 mL
